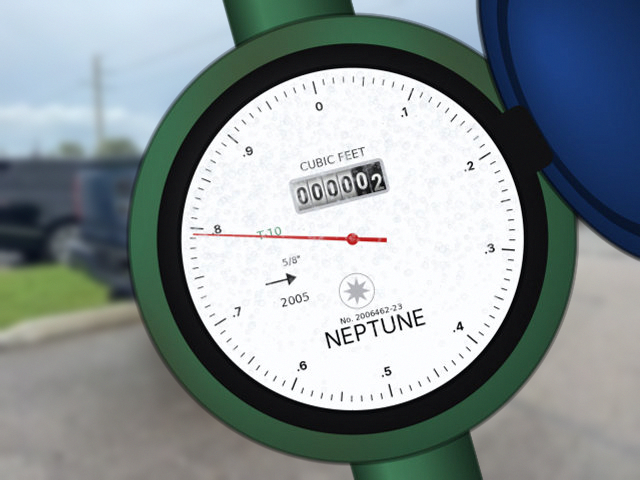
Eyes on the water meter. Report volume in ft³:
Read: 1.79 ft³
